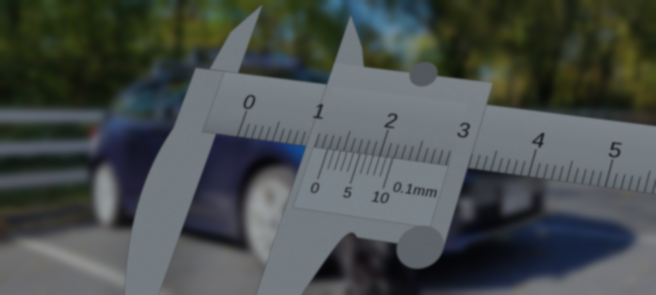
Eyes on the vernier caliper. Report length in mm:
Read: 12.8 mm
